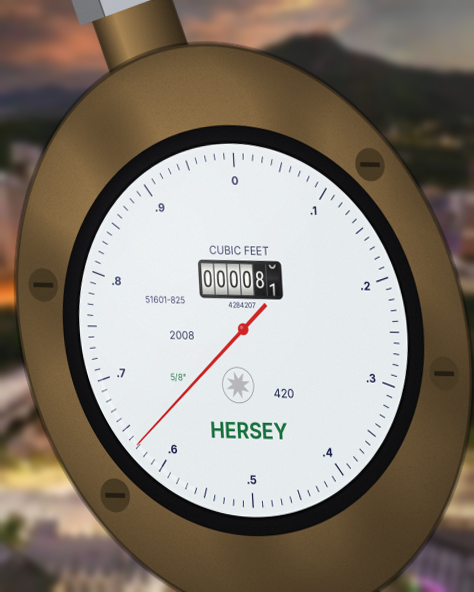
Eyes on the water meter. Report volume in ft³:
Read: 80.63 ft³
